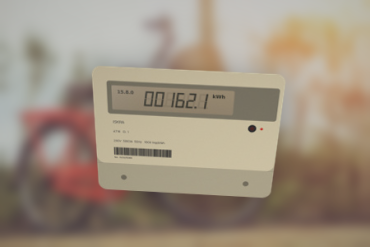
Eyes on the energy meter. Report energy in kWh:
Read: 162.1 kWh
